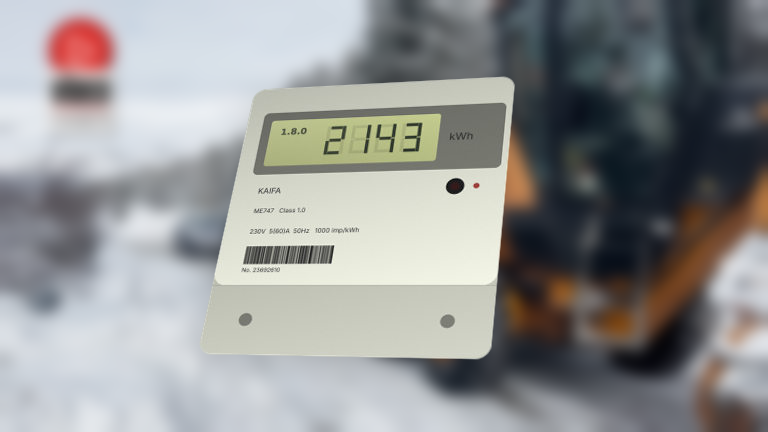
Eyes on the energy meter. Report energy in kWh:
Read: 2143 kWh
